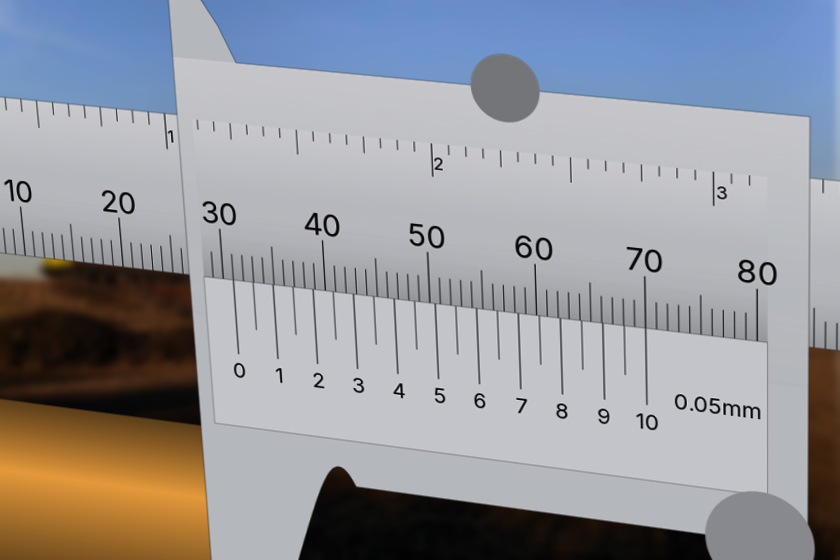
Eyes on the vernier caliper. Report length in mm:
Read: 31.0 mm
